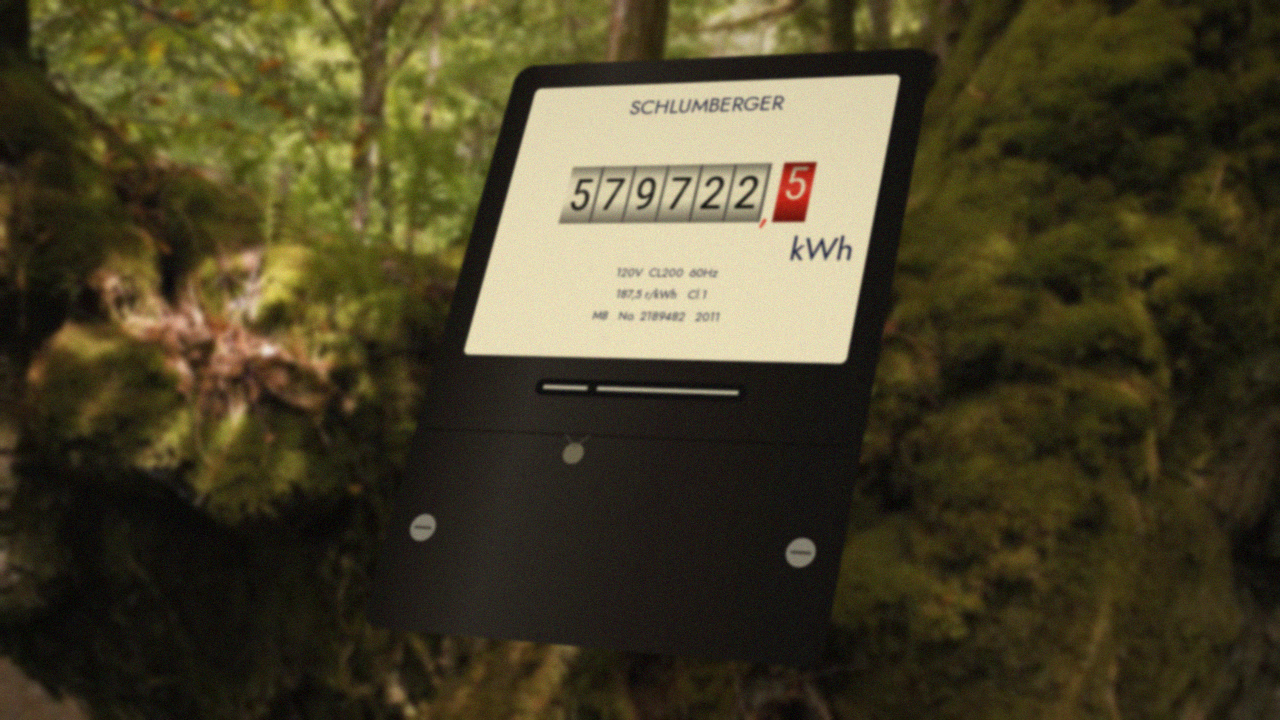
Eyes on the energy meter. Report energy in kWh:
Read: 579722.5 kWh
